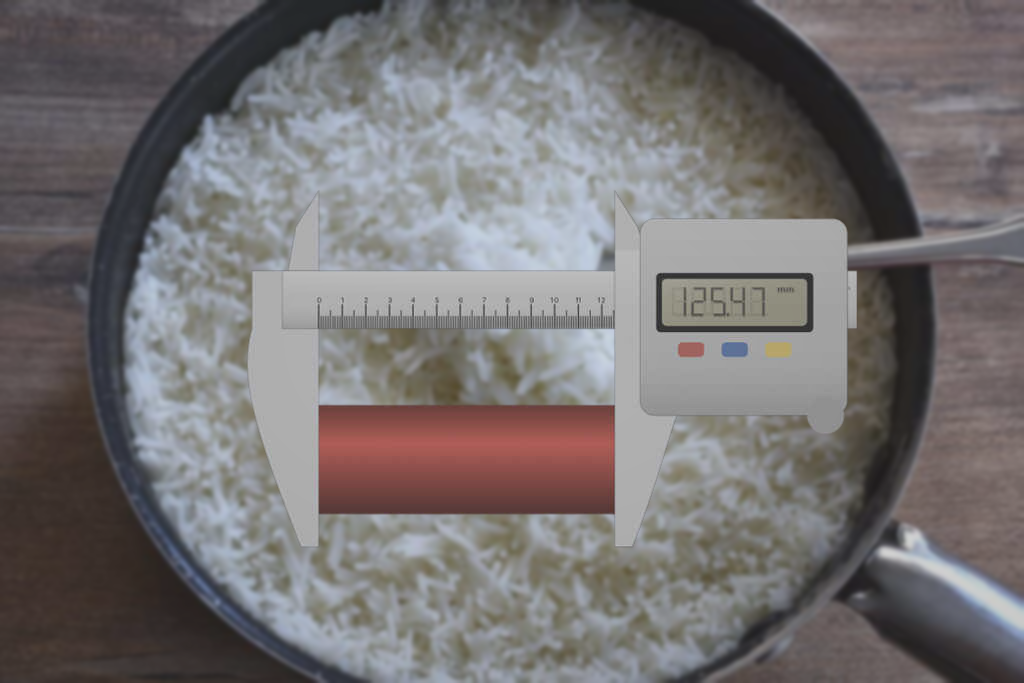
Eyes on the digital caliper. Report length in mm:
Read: 125.47 mm
